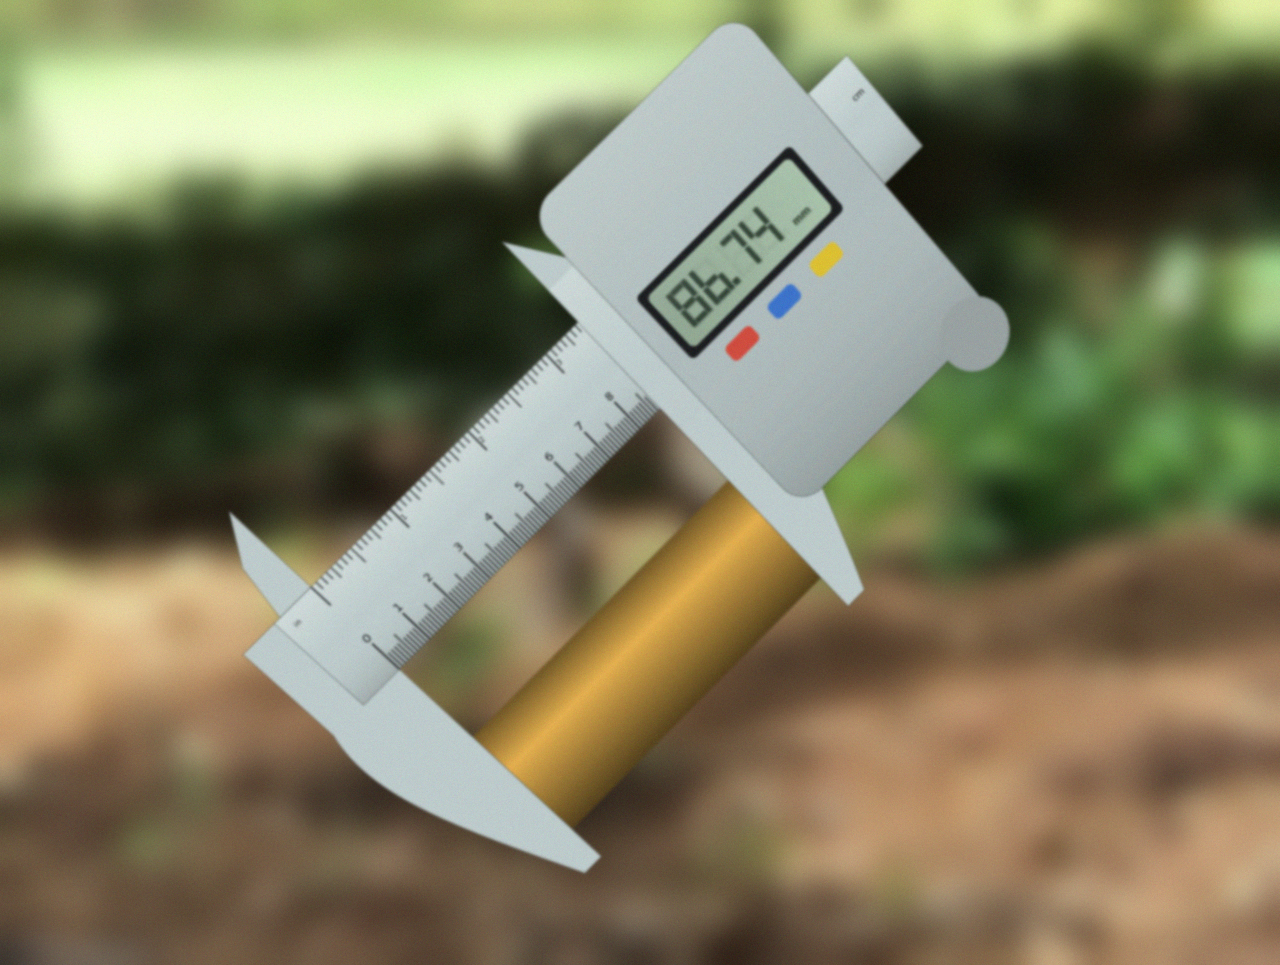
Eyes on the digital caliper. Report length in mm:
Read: 86.74 mm
